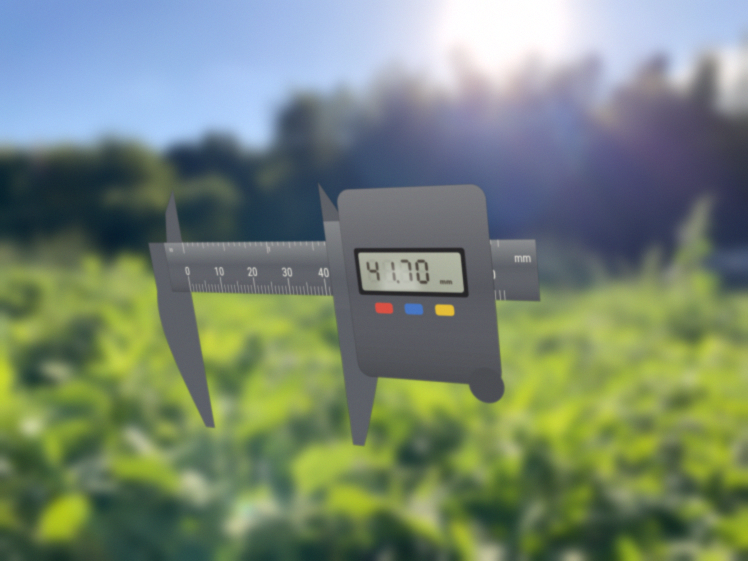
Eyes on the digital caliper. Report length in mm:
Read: 41.70 mm
